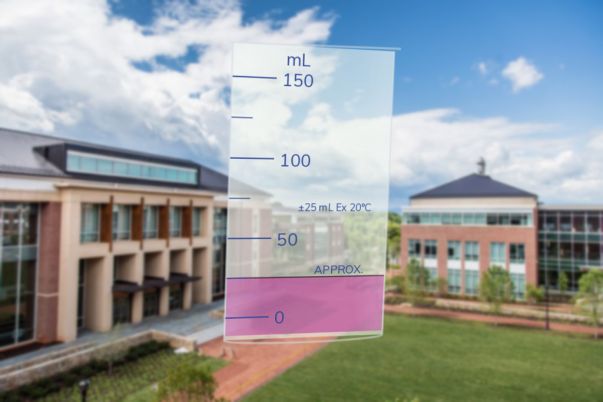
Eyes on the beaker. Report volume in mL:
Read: 25 mL
